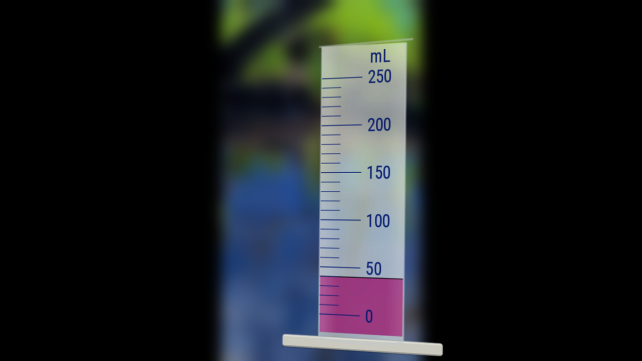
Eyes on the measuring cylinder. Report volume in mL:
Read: 40 mL
